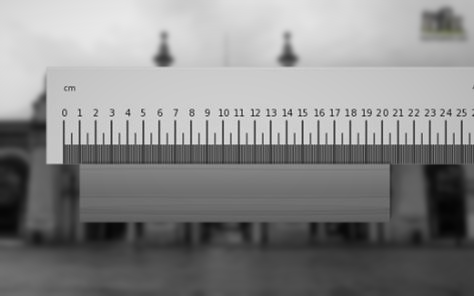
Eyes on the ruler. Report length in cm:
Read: 19.5 cm
